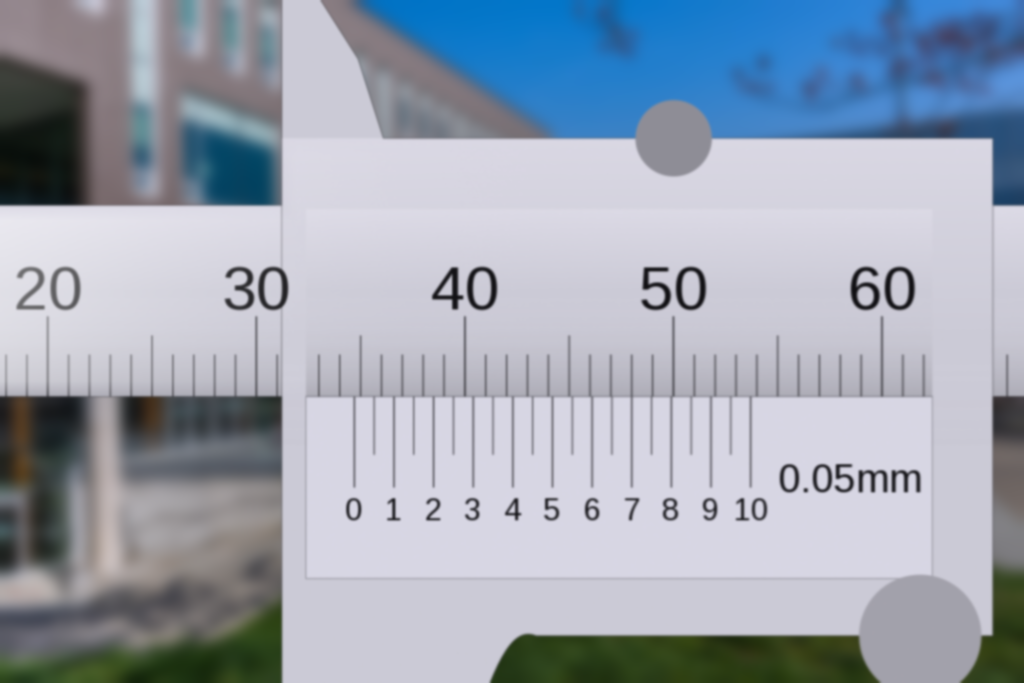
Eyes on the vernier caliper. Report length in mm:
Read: 34.7 mm
